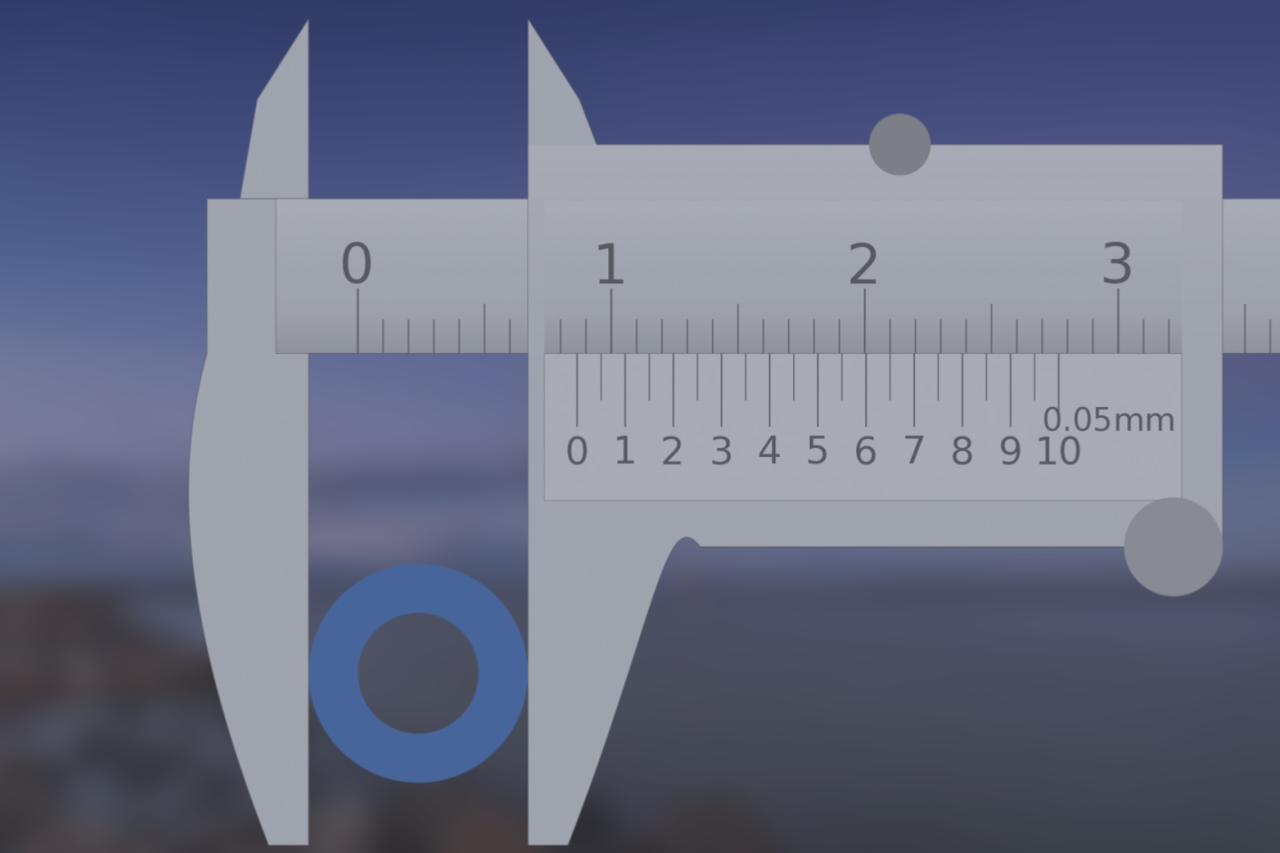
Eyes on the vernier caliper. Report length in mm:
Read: 8.65 mm
